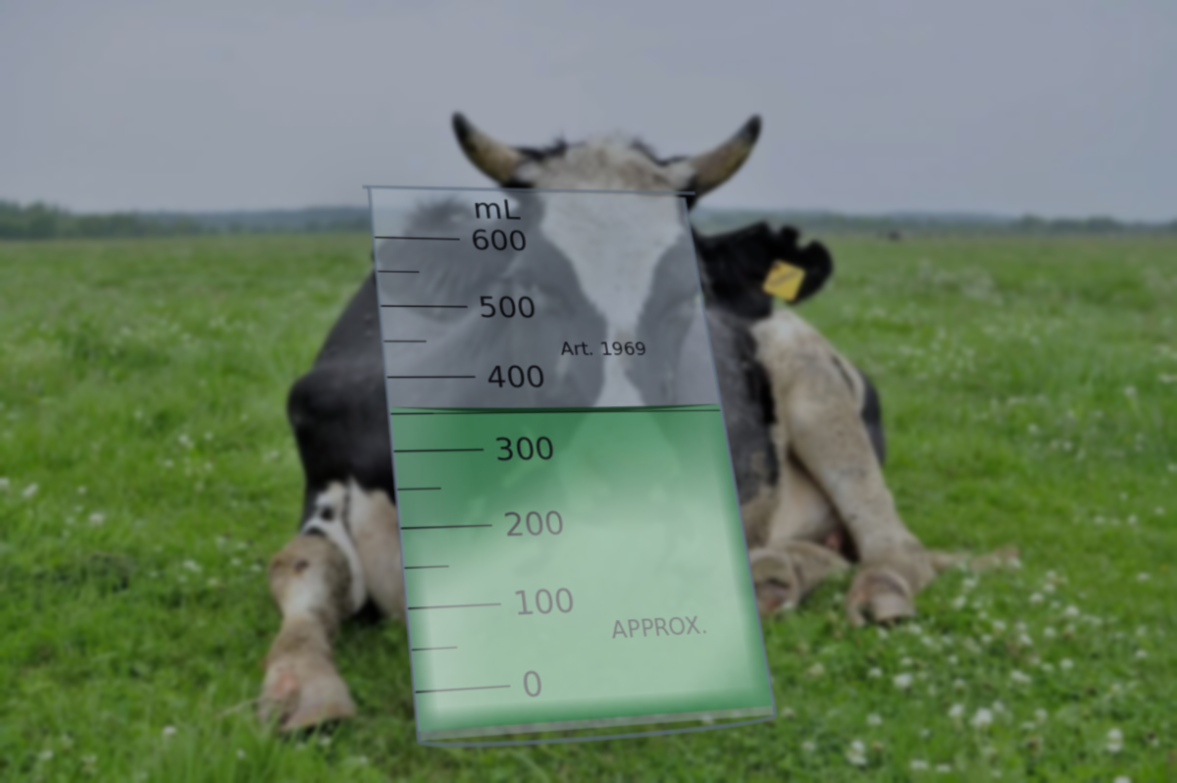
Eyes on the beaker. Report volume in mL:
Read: 350 mL
